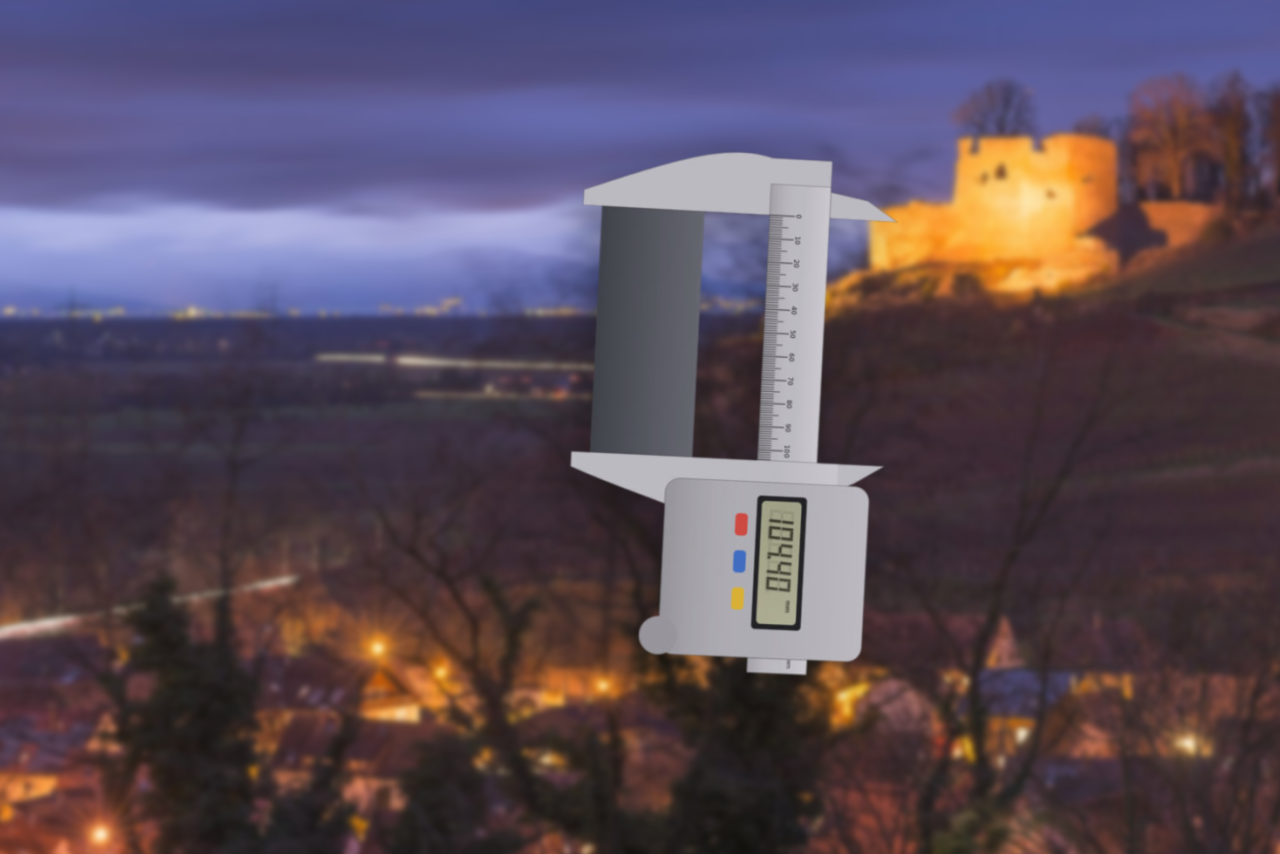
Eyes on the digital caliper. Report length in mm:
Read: 104.40 mm
